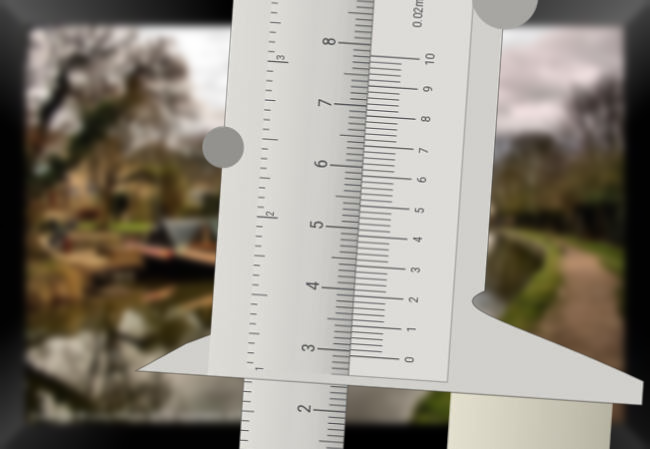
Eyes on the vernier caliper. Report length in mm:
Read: 29.2 mm
